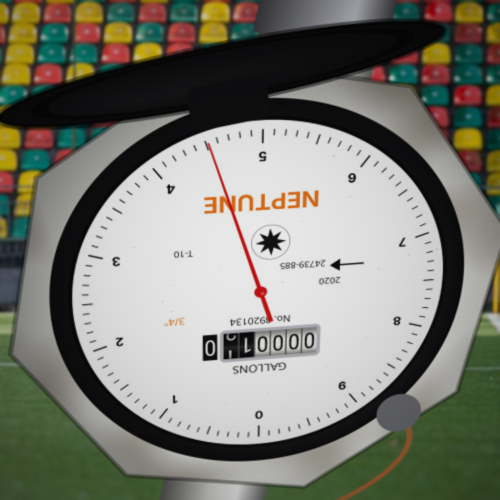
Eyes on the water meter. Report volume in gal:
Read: 114.5 gal
